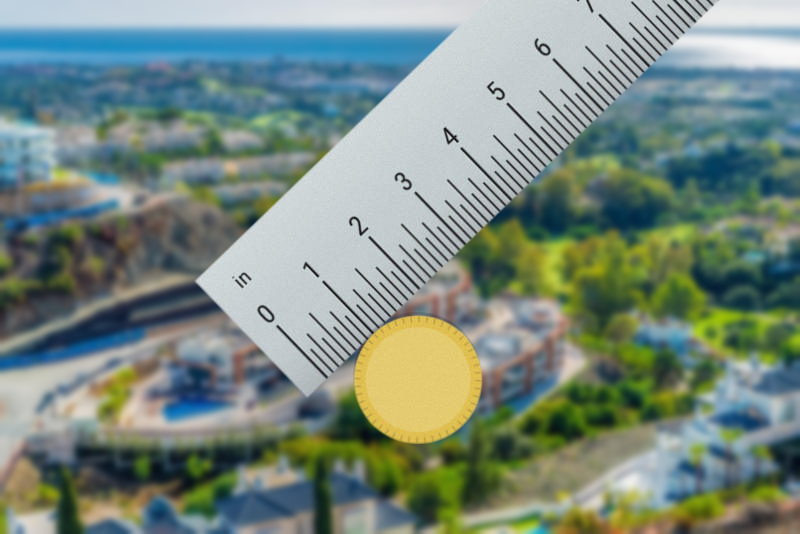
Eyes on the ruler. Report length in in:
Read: 2 in
